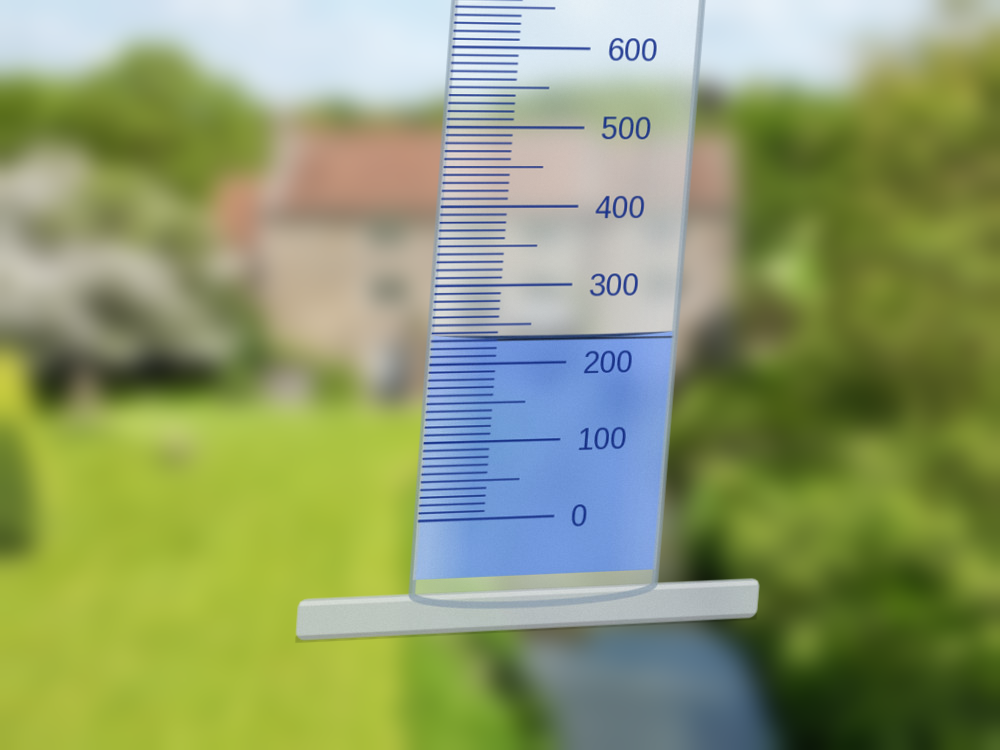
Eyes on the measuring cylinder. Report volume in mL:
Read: 230 mL
